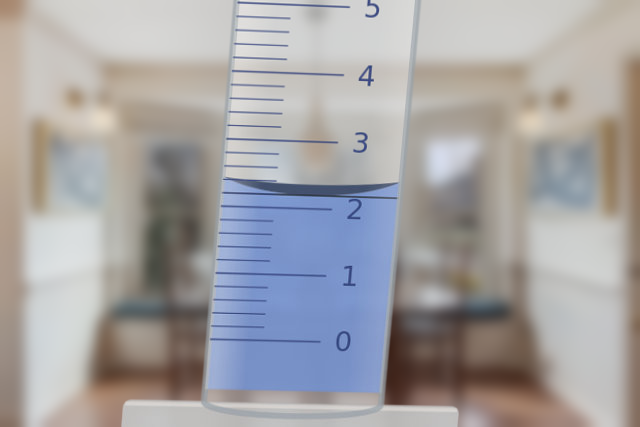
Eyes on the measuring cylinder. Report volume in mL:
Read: 2.2 mL
